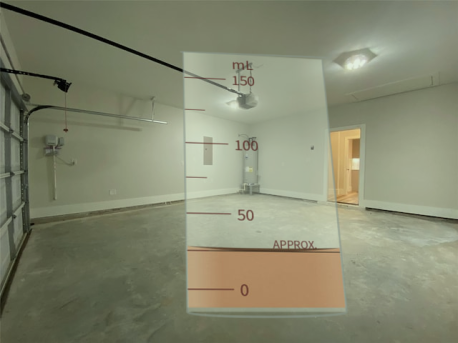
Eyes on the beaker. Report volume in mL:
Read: 25 mL
